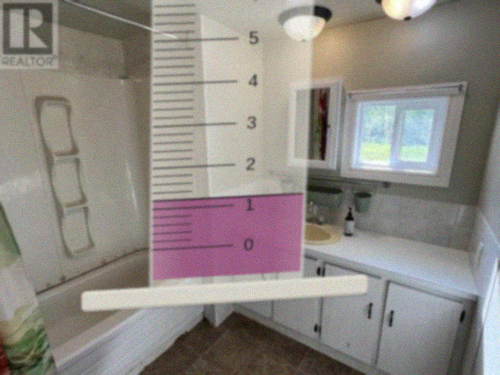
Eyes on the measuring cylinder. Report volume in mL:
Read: 1.2 mL
